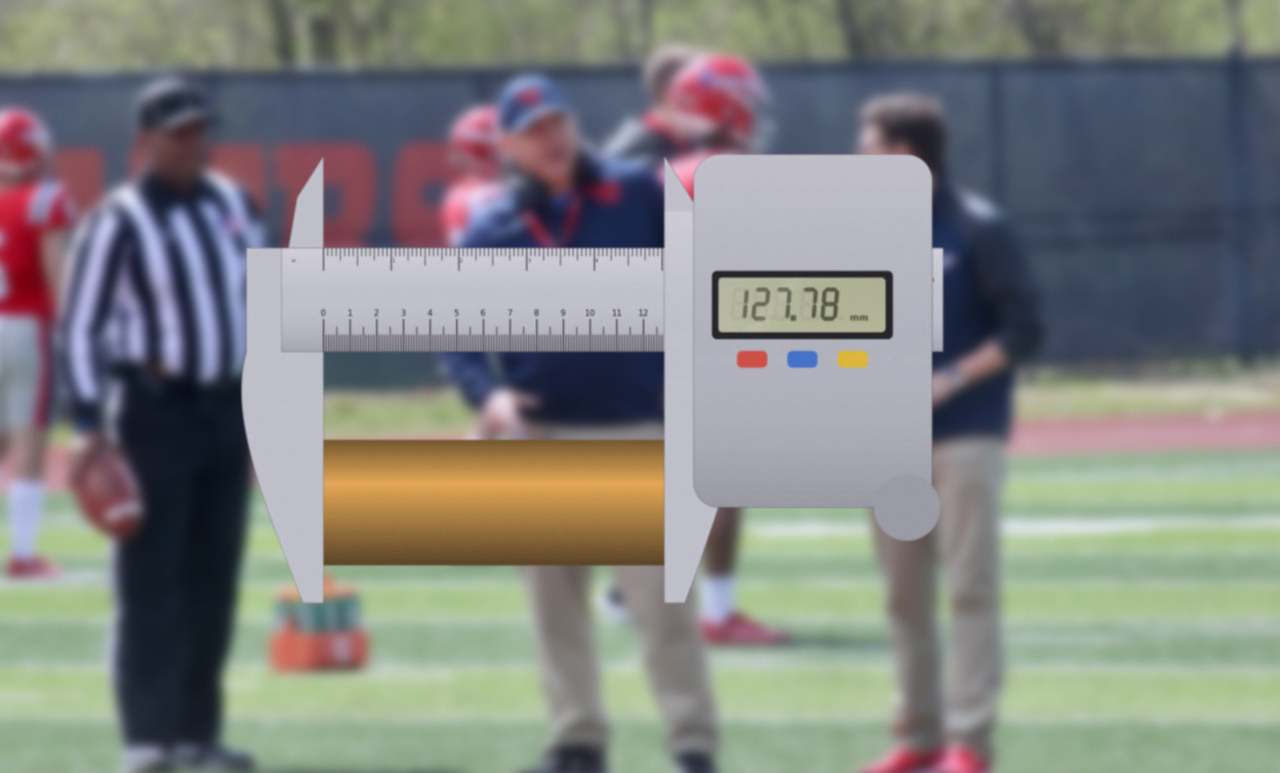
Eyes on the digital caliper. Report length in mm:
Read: 127.78 mm
